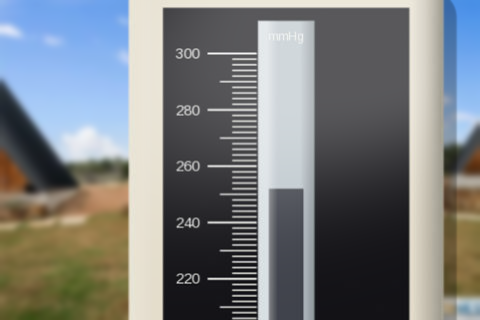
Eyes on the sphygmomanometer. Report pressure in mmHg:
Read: 252 mmHg
